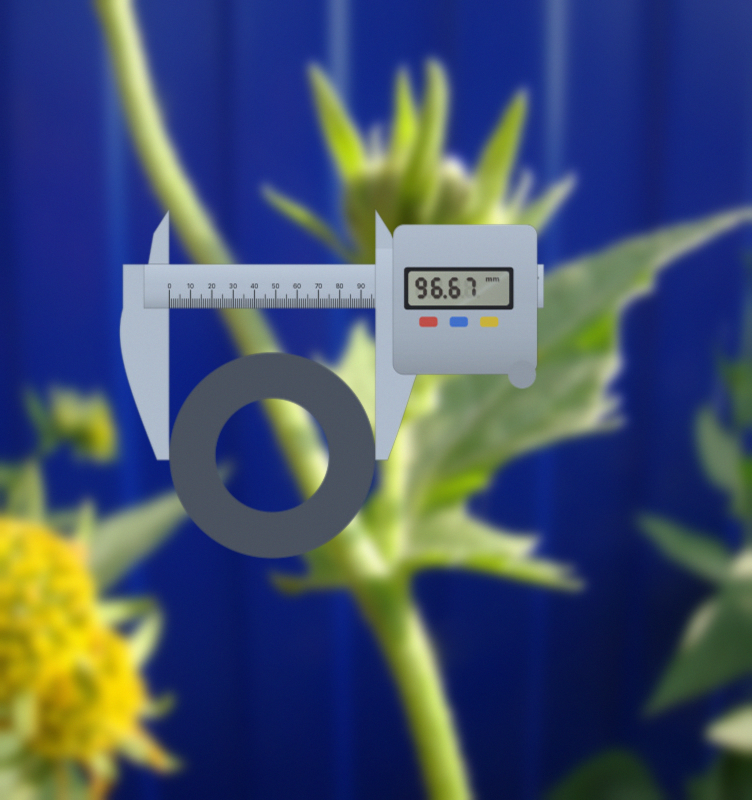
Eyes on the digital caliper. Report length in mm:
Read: 96.67 mm
